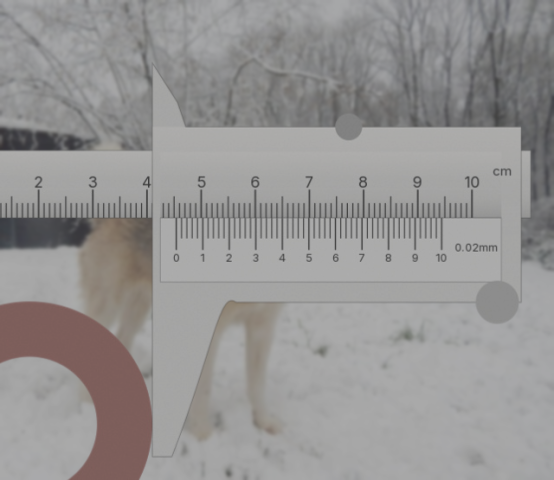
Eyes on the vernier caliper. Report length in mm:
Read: 45.4 mm
